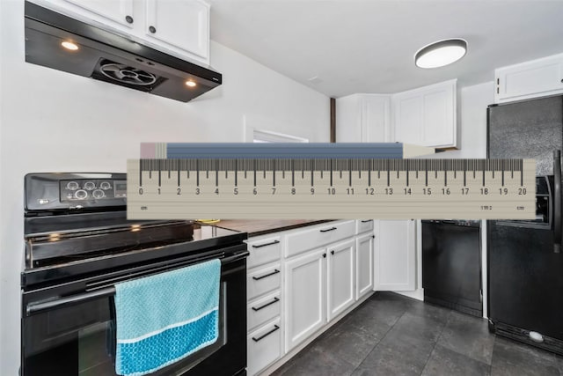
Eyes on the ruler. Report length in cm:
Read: 16 cm
